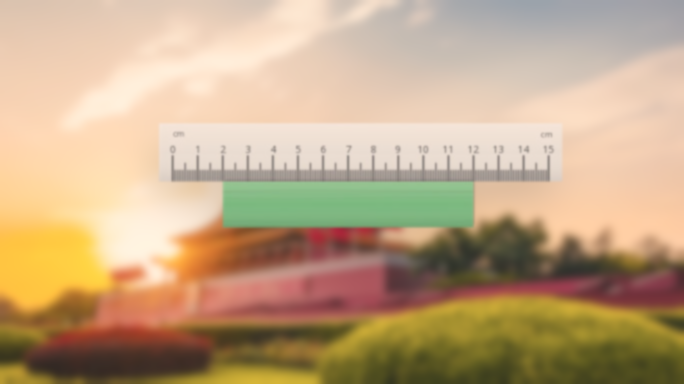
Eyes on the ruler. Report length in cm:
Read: 10 cm
